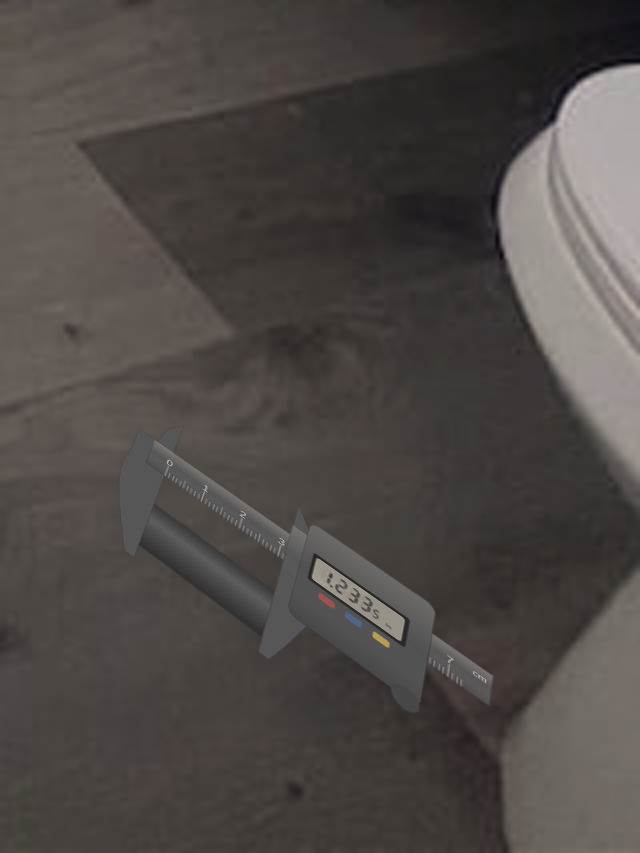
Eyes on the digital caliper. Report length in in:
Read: 1.2335 in
